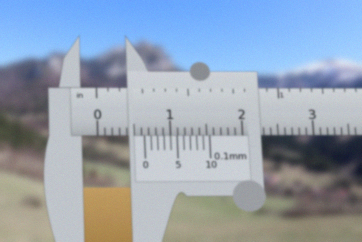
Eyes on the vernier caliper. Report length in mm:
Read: 6.4 mm
